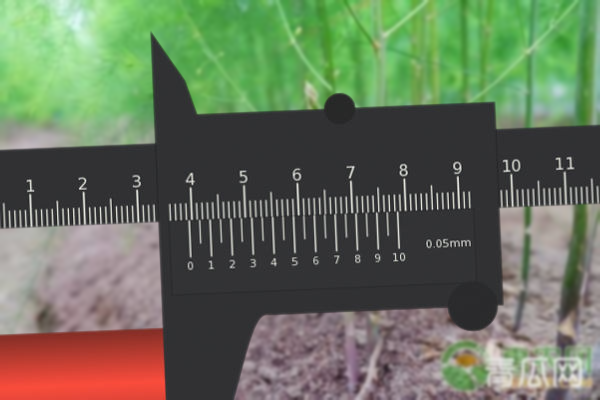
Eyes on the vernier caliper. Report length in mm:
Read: 39.5 mm
